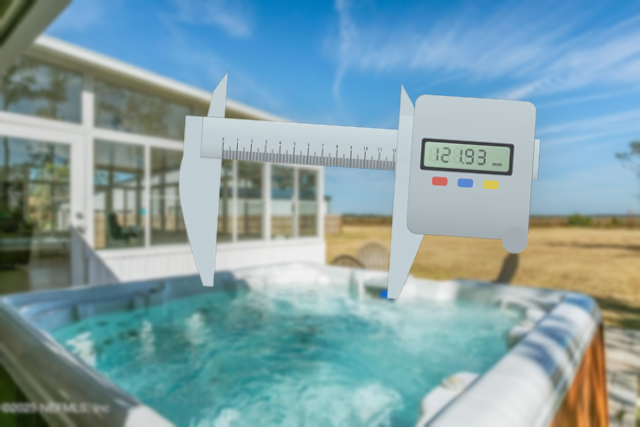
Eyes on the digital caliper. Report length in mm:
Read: 121.93 mm
